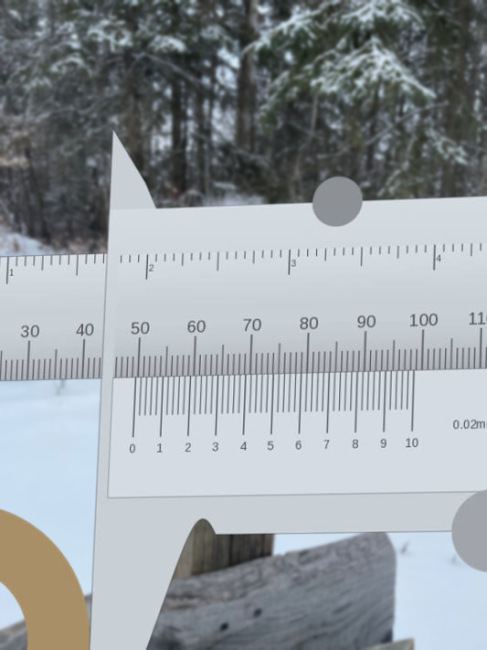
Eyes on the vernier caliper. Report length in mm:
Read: 49.6 mm
